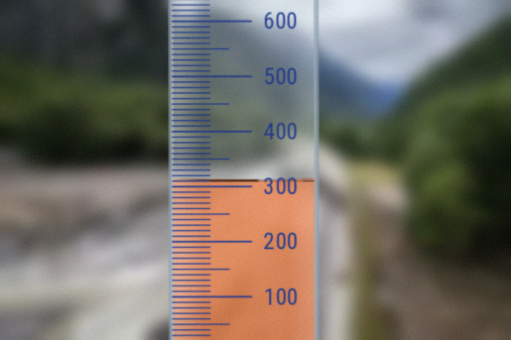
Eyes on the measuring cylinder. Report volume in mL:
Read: 310 mL
